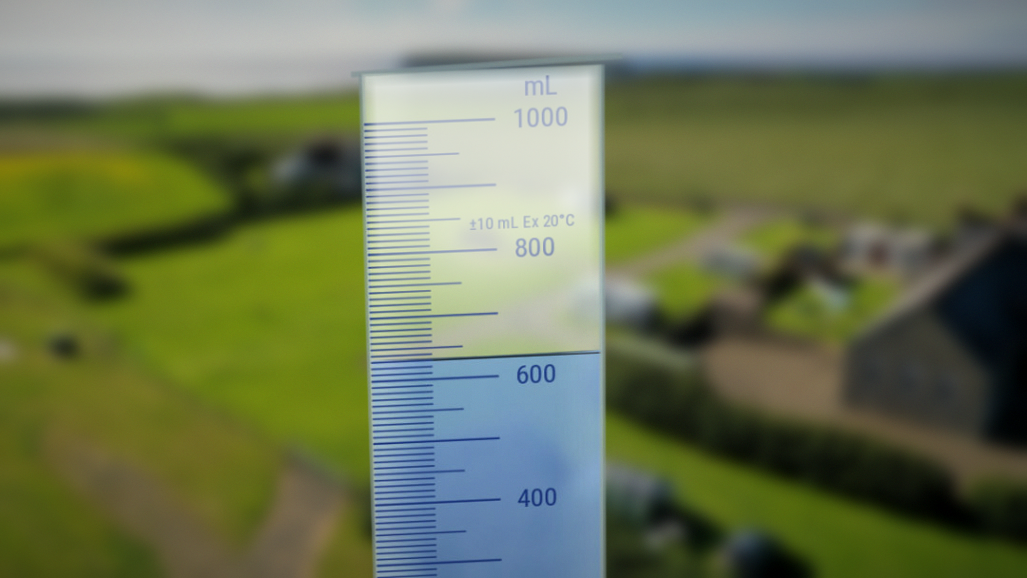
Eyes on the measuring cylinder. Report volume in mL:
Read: 630 mL
